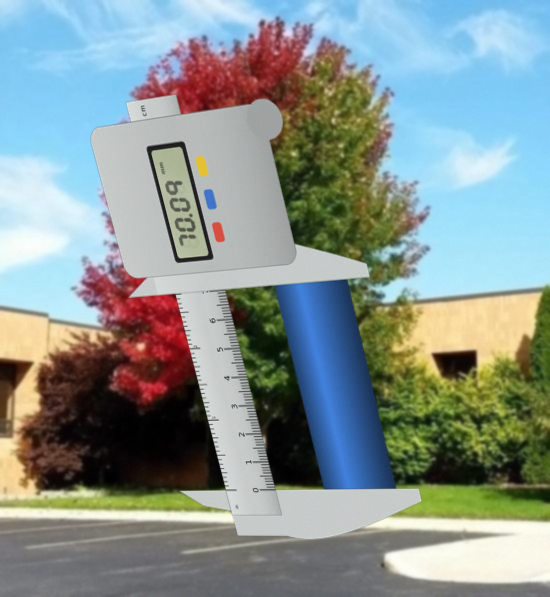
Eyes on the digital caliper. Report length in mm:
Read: 70.09 mm
